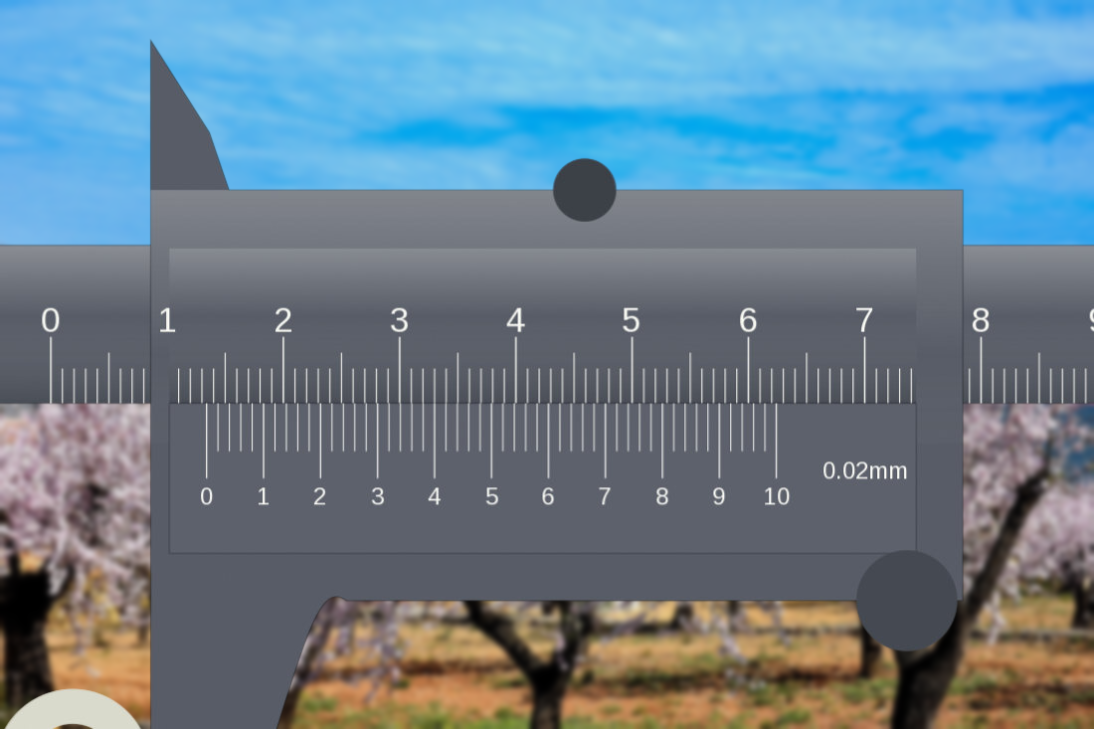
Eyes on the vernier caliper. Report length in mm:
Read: 13.4 mm
